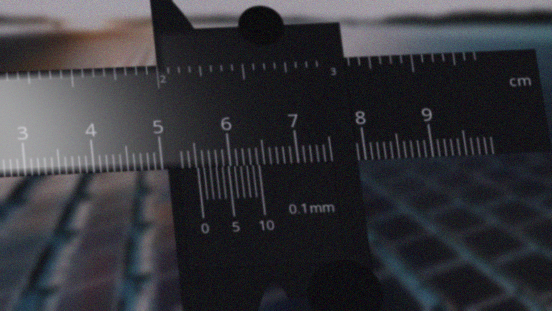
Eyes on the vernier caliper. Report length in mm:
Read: 55.2 mm
